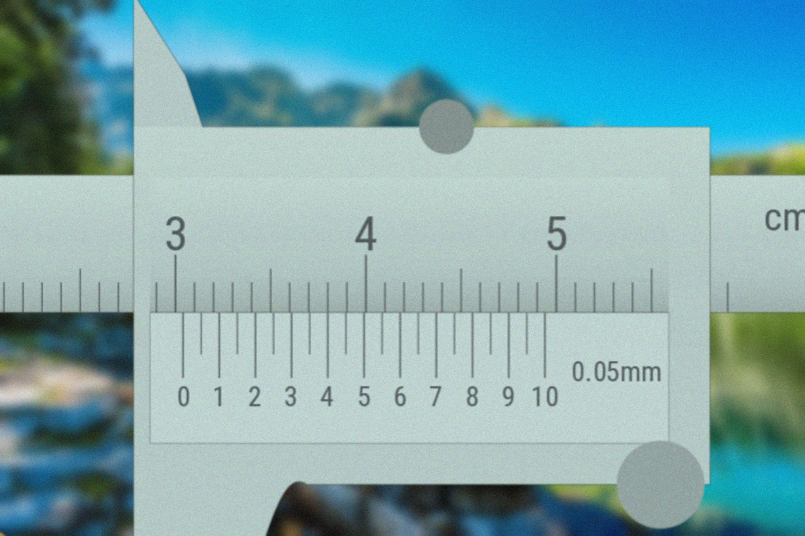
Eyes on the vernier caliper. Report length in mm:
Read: 30.4 mm
